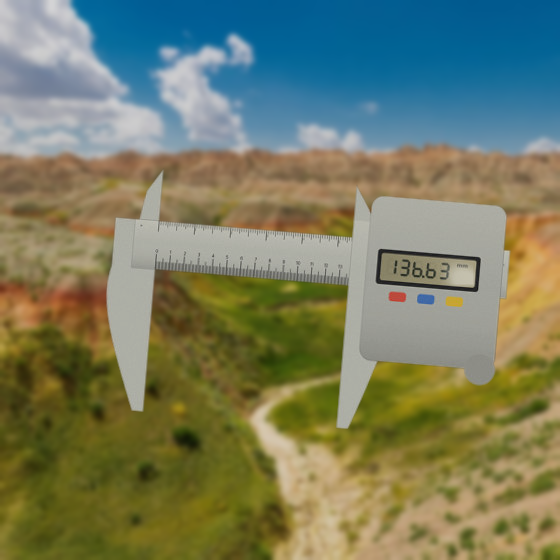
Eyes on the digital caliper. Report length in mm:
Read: 136.63 mm
